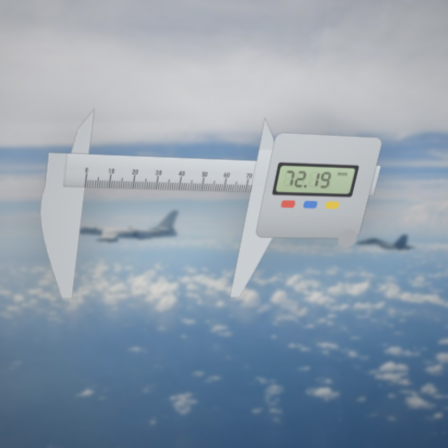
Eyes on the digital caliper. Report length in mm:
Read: 72.19 mm
